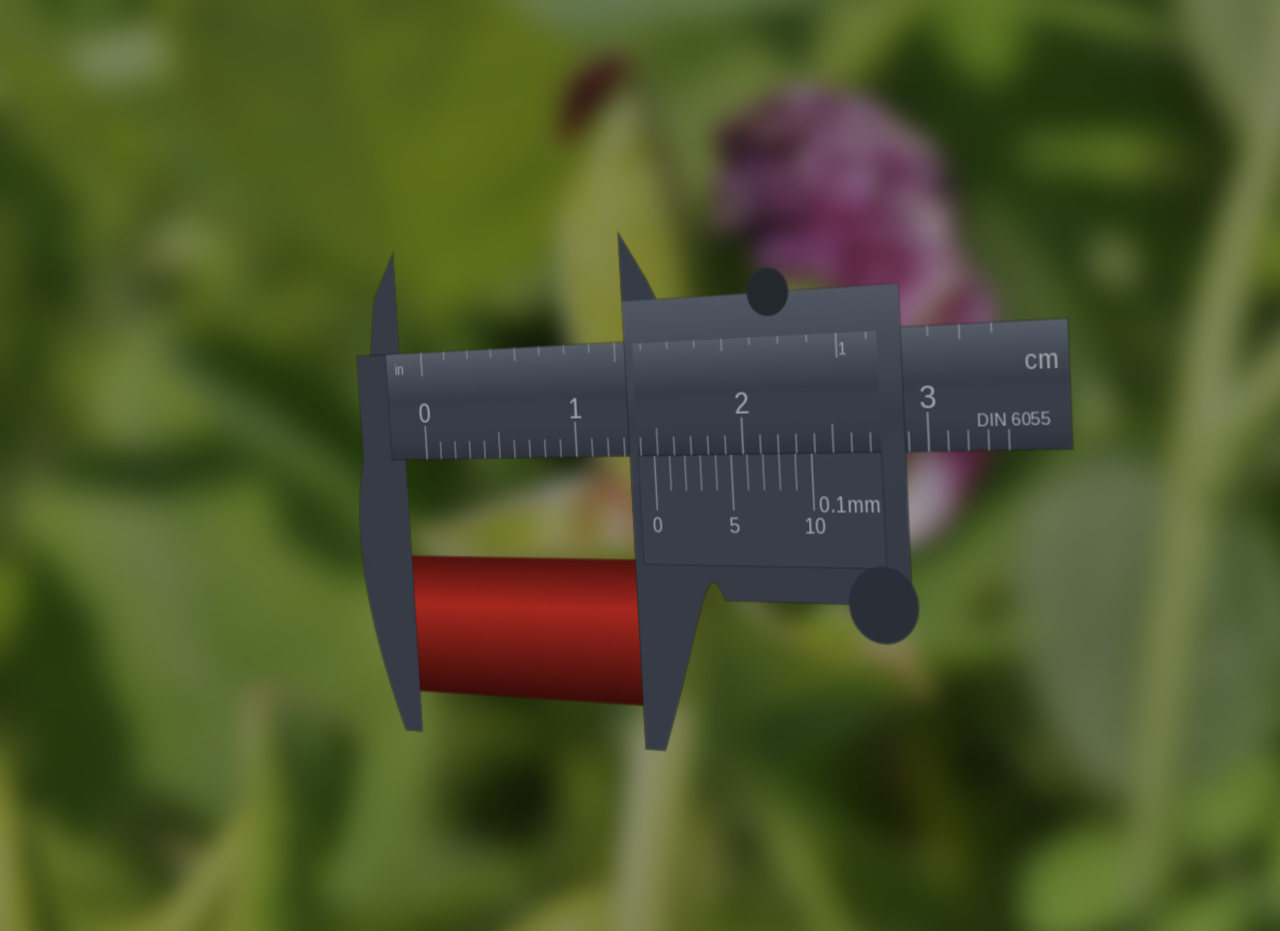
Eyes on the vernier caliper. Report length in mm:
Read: 14.8 mm
